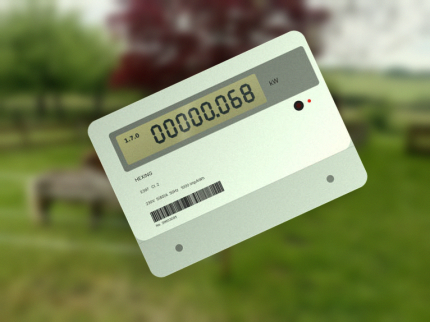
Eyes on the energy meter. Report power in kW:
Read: 0.068 kW
